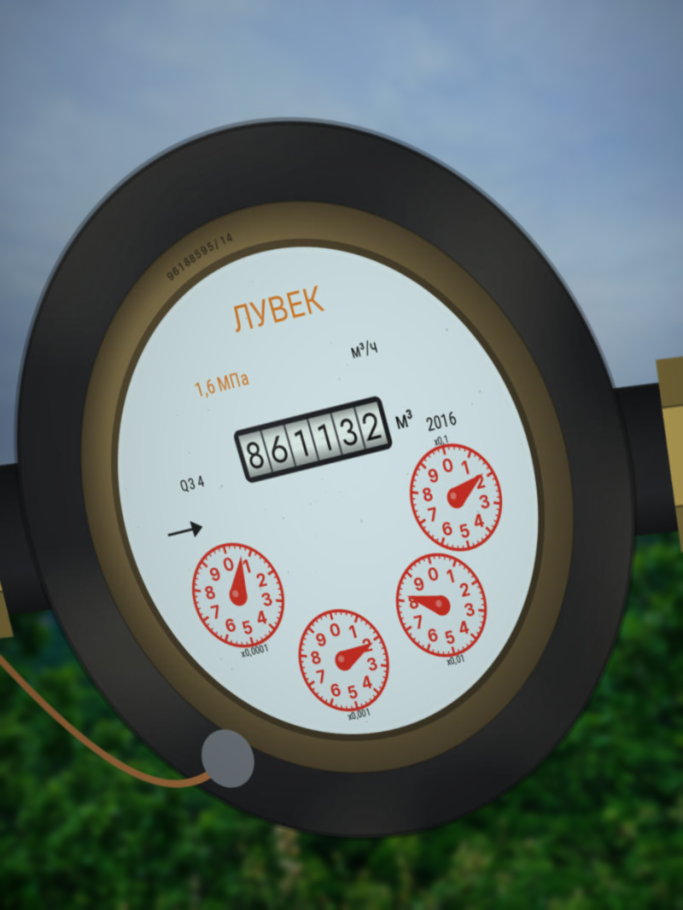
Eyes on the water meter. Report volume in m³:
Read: 861132.1820 m³
